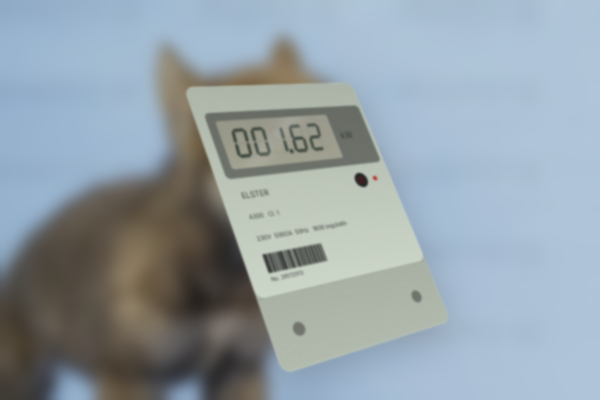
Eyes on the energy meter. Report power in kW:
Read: 1.62 kW
